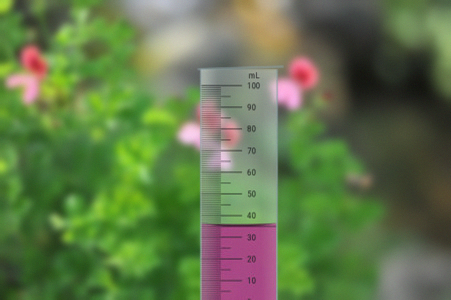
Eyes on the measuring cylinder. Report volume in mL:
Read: 35 mL
